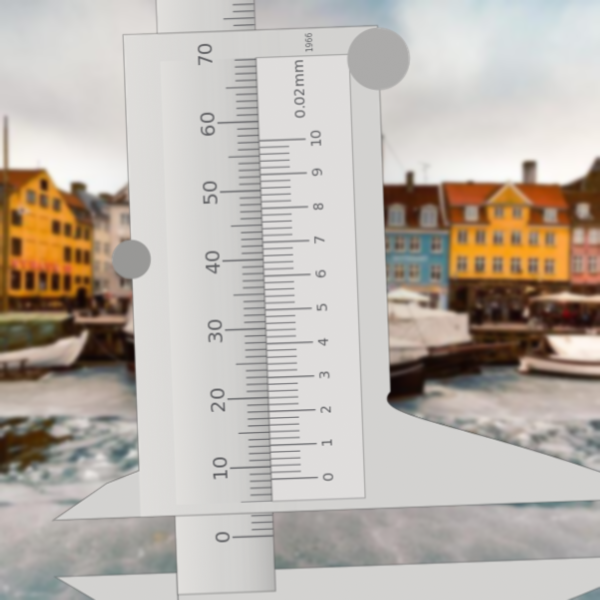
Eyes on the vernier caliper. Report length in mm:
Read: 8.2 mm
